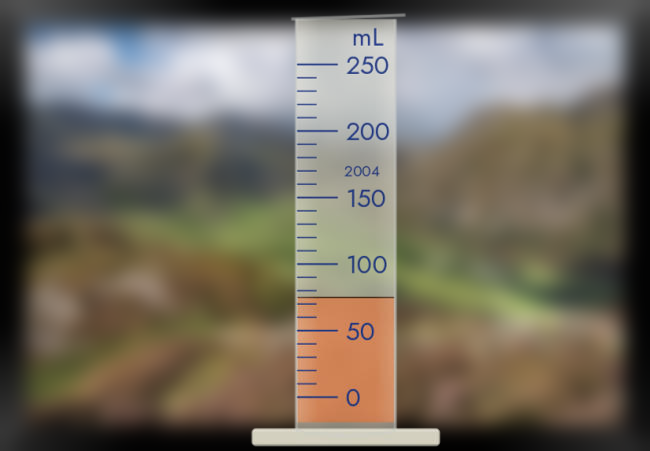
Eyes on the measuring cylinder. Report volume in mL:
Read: 75 mL
